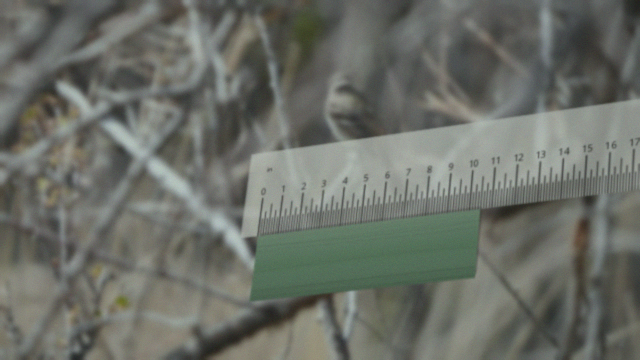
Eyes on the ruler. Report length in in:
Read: 10.5 in
